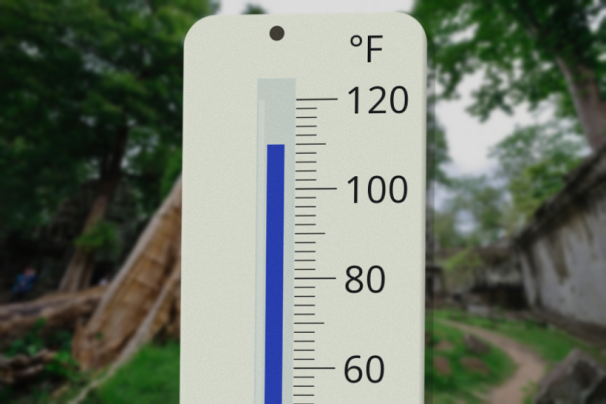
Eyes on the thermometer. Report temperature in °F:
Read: 110 °F
